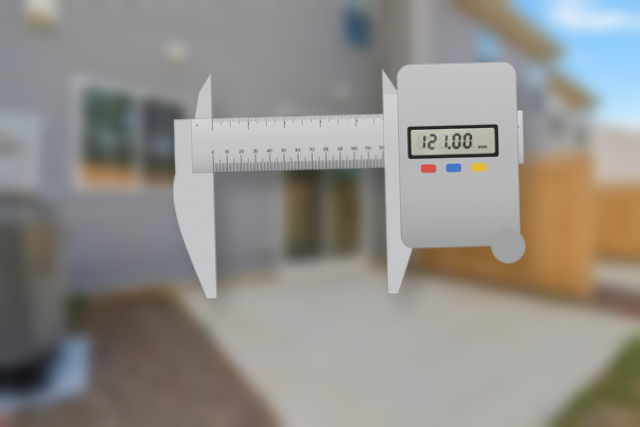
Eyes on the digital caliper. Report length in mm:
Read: 121.00 mm
